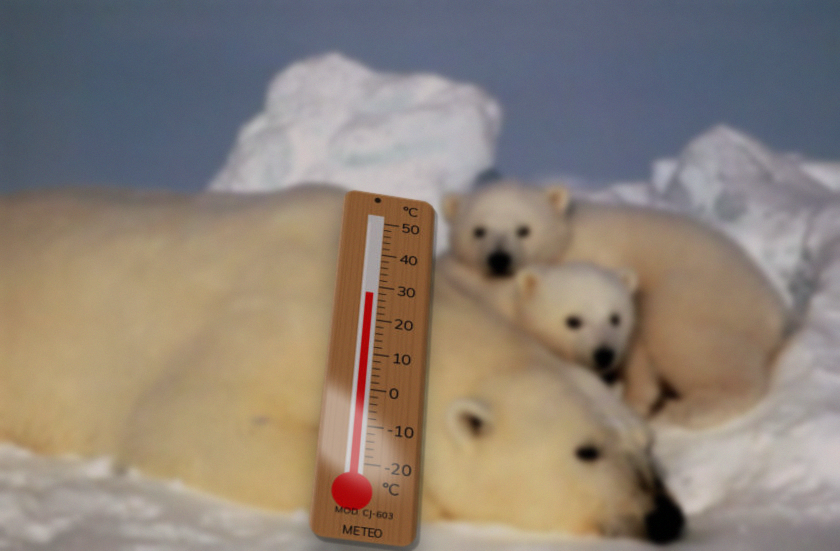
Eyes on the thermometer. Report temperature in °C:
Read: 28 °C
